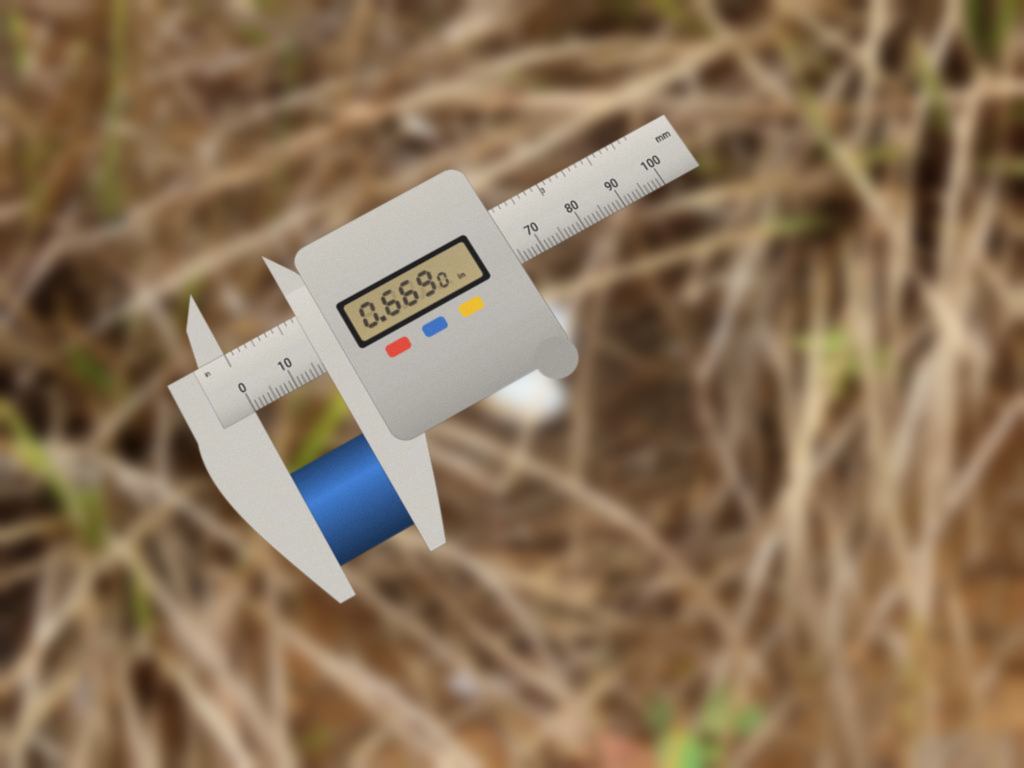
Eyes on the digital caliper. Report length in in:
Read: 0.6690 in
